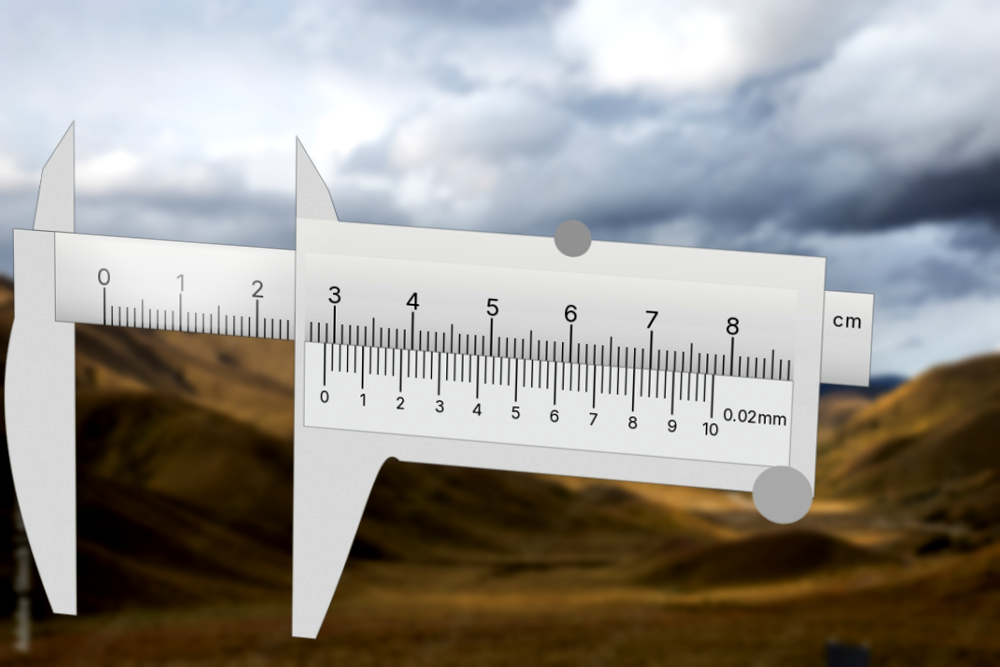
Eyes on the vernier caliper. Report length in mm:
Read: 28.8 mm
